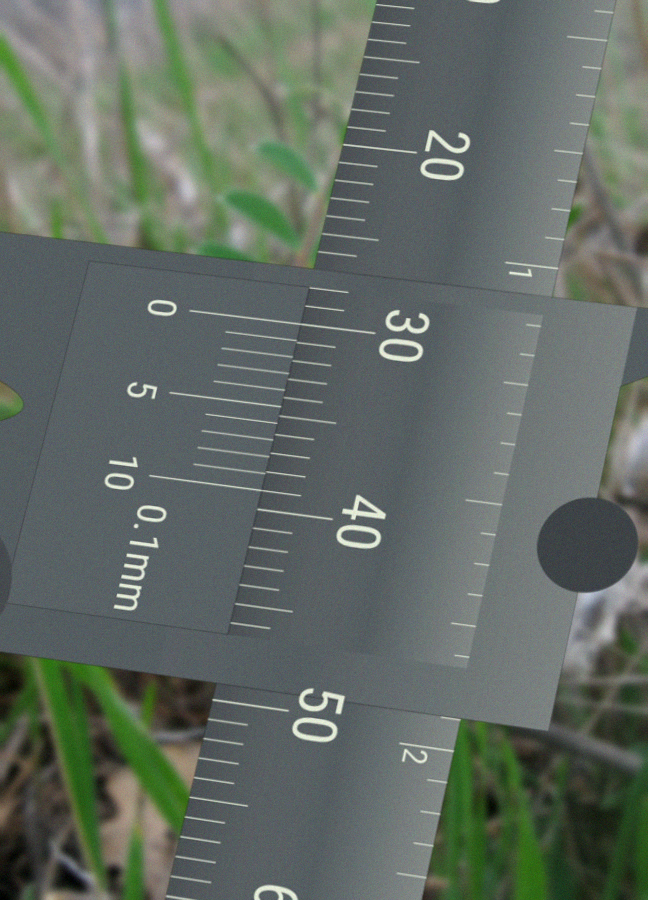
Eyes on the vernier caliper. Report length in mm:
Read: 30.0 mm
